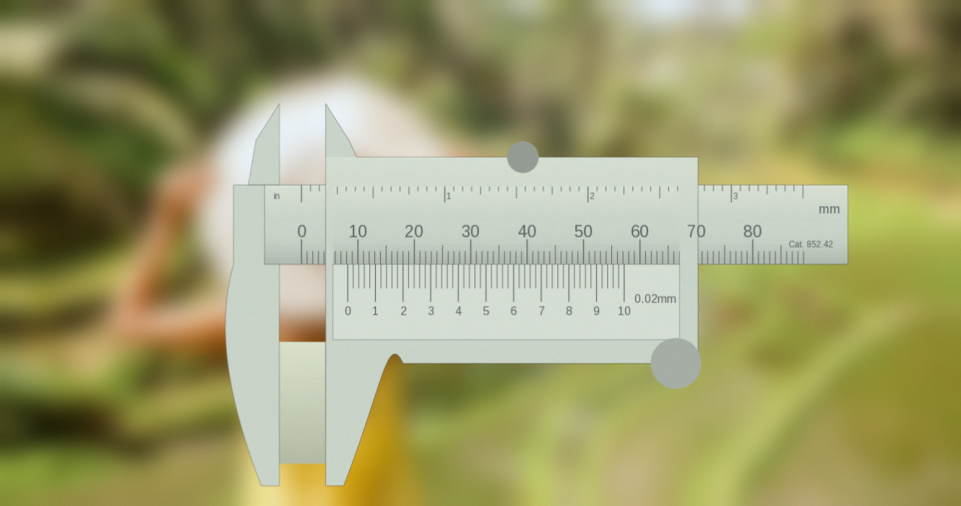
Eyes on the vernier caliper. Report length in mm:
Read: 8.2 mm
